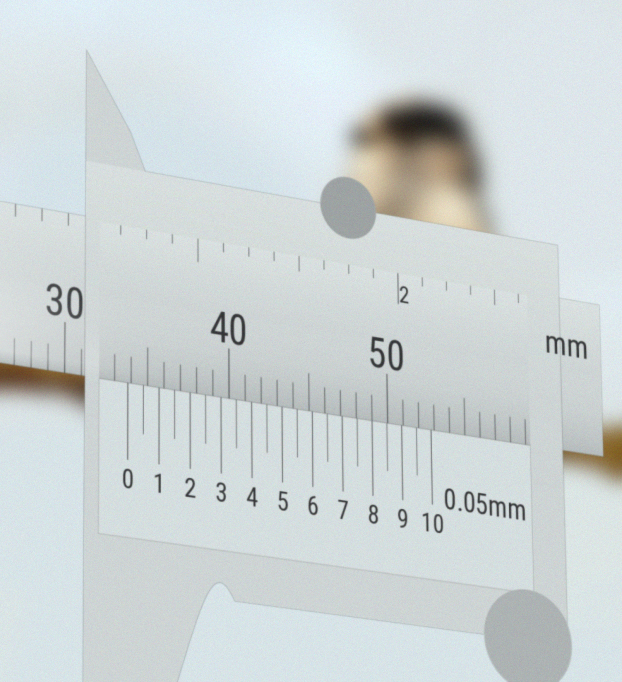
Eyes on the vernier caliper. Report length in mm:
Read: 33.8 mm
